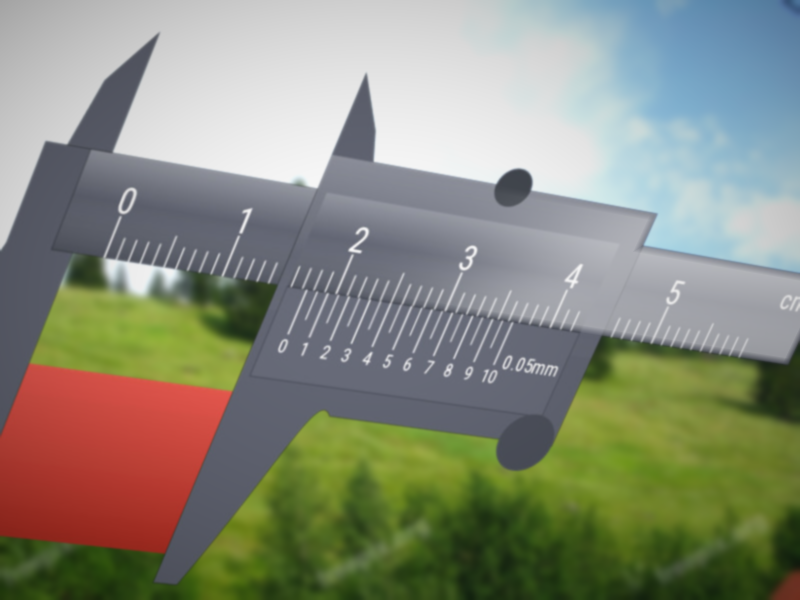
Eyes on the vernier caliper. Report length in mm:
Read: 17.4 mm
